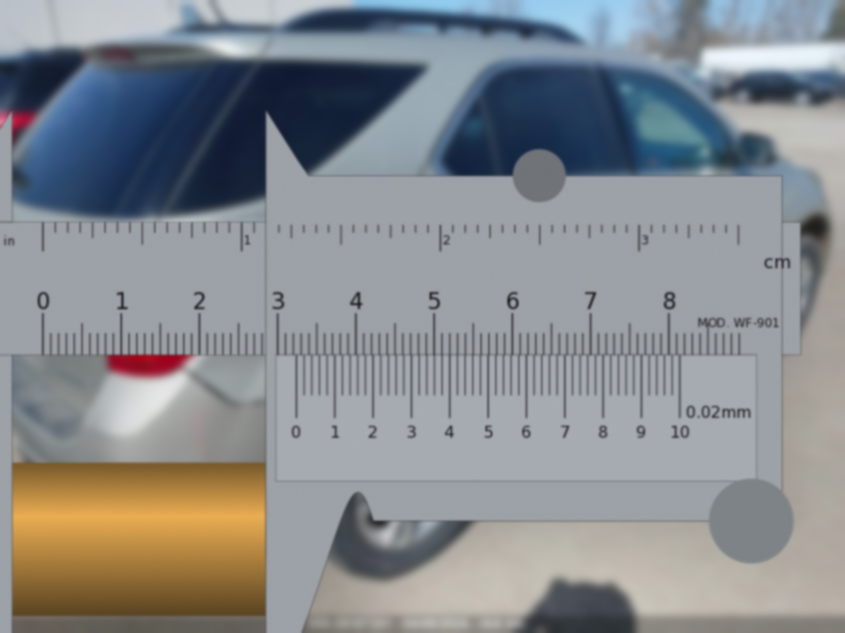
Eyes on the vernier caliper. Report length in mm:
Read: 32.4 mm
